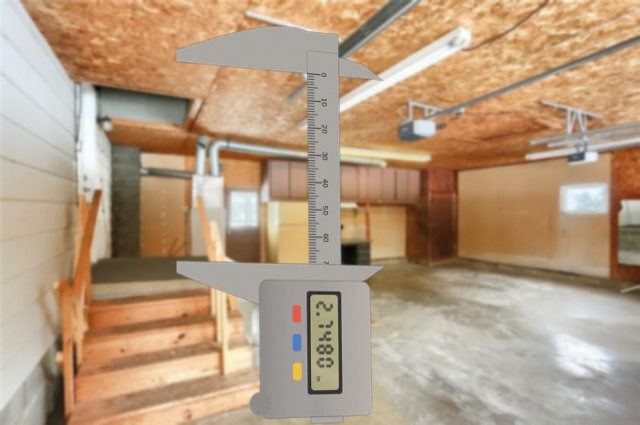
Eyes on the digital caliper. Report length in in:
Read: 2.7480 in
